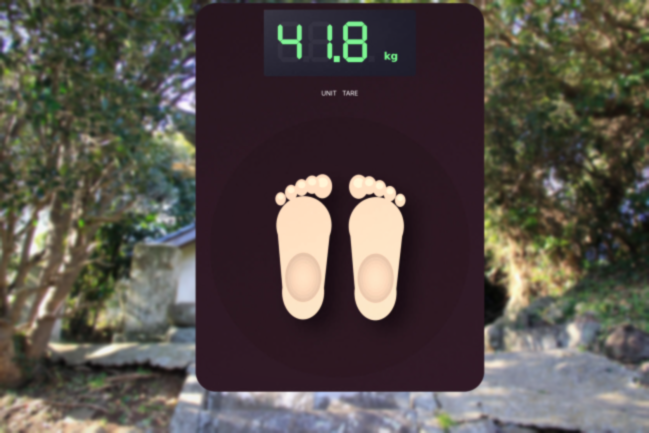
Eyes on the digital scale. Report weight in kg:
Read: 41.8 kg
